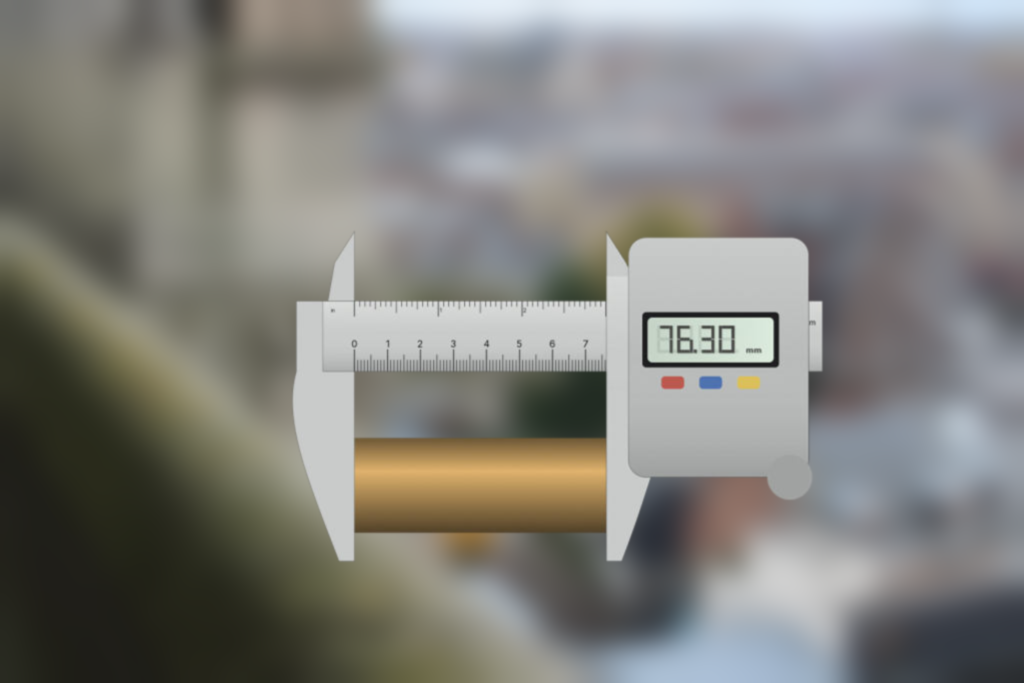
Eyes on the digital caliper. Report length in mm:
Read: 76.30 mm
